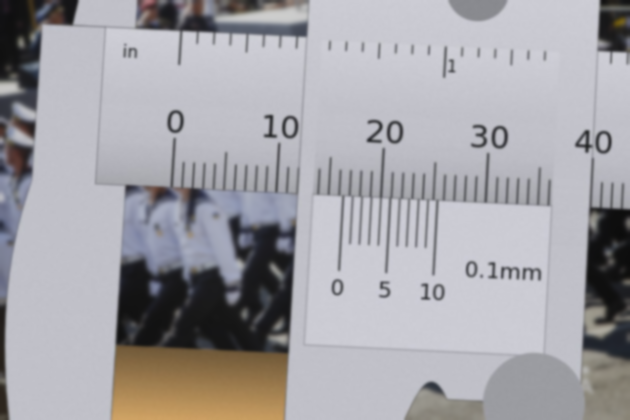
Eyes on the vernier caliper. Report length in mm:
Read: 16.4 mm
